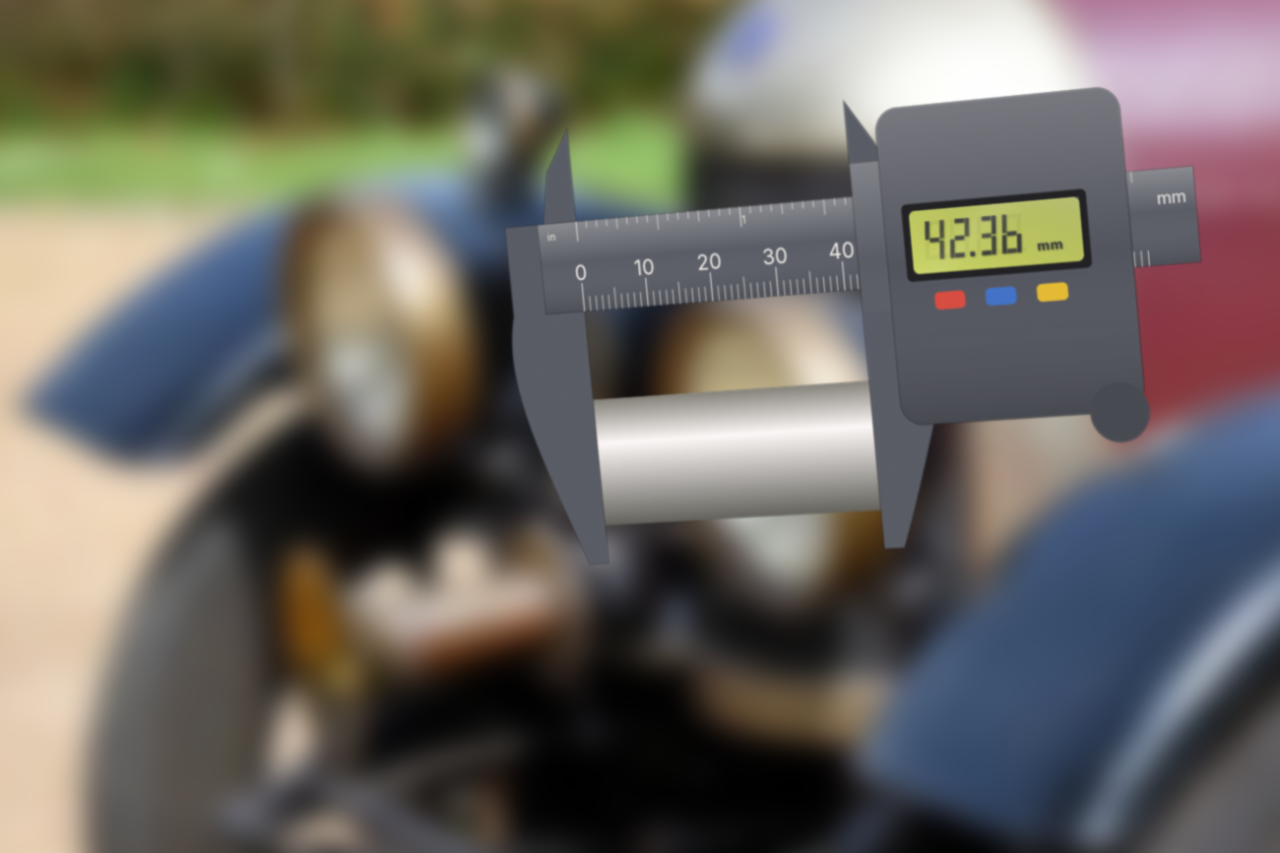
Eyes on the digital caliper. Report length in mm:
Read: 42.36 mm
